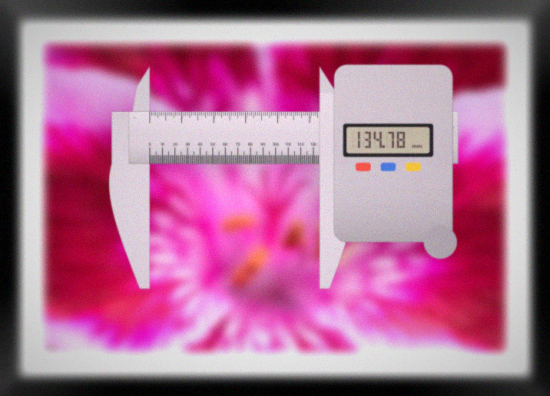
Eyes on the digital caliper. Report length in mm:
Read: 134.78 mm
